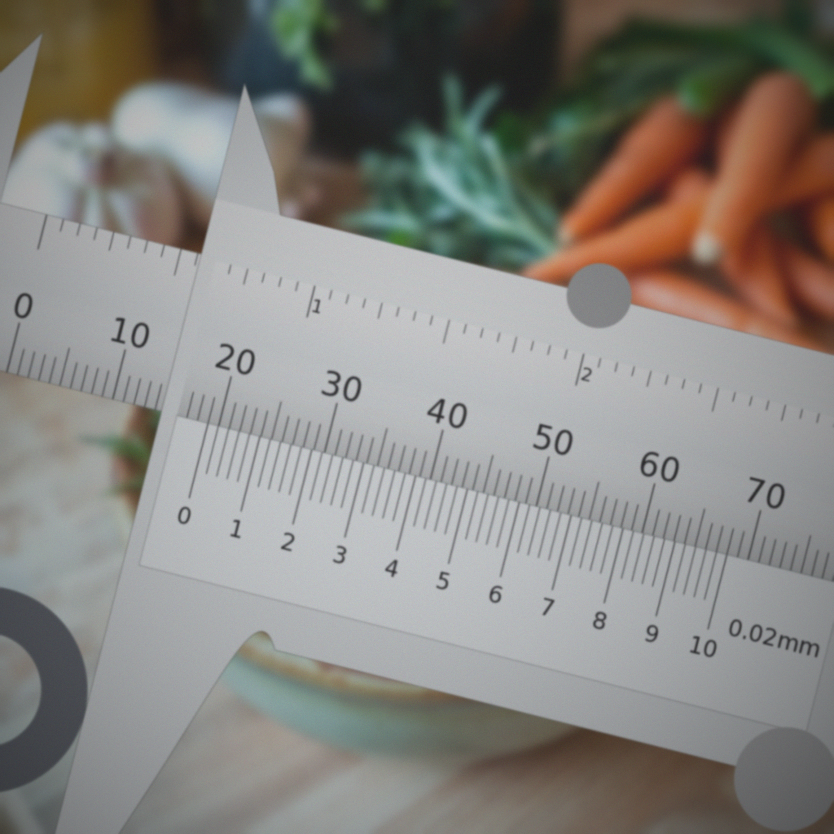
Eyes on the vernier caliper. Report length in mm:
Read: 19.0 mm
